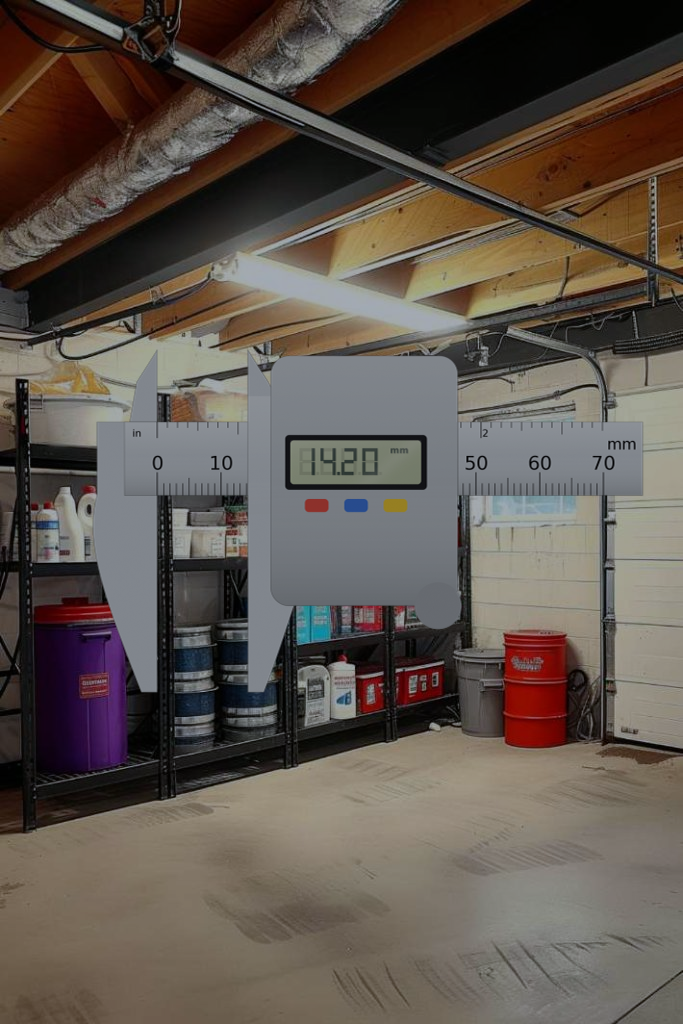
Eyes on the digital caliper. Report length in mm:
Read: 14.20 mm
